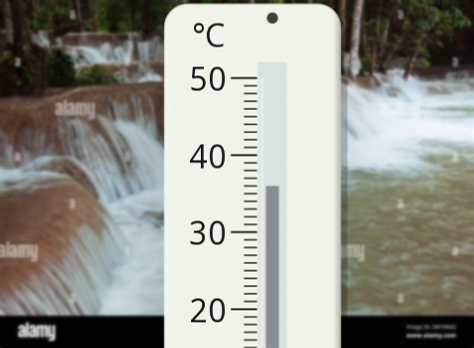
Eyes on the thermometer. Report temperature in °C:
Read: 36 °C
